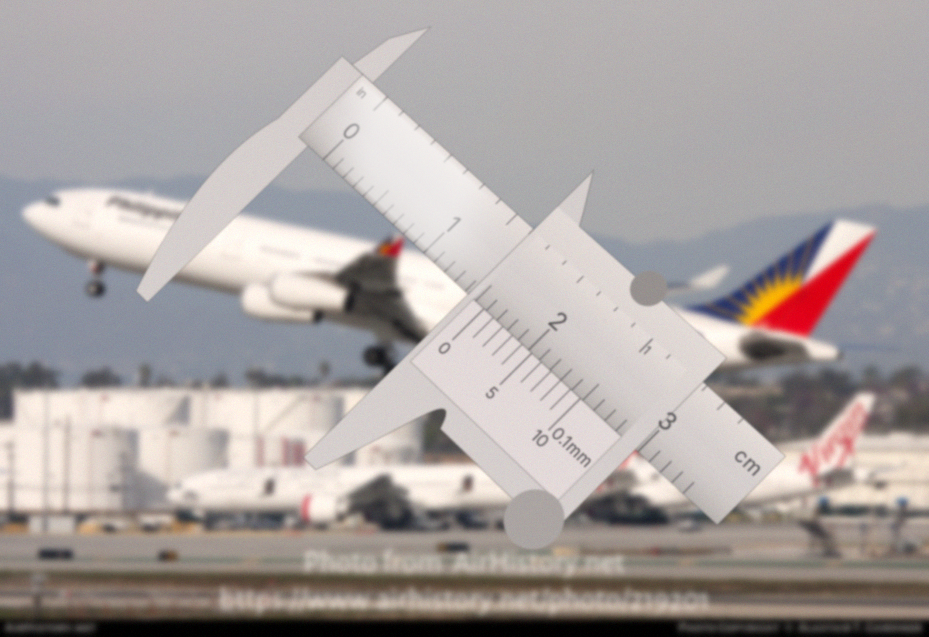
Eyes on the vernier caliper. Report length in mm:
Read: 15.8 mm
